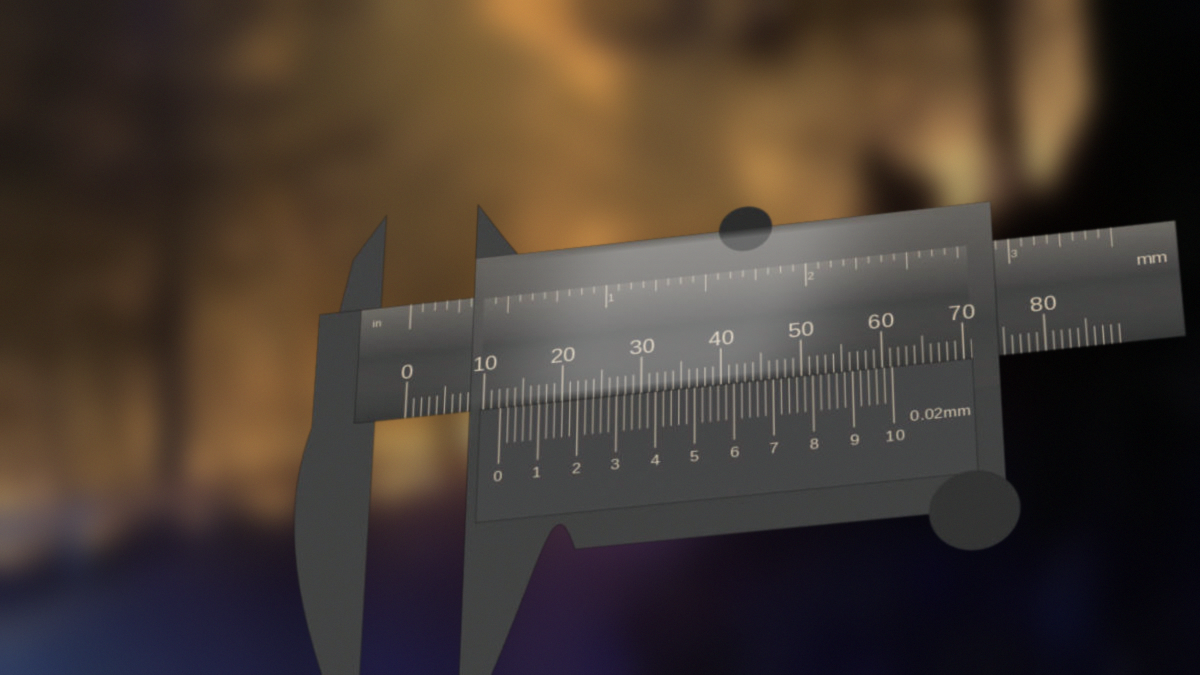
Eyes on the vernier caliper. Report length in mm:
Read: 12.2 mm
